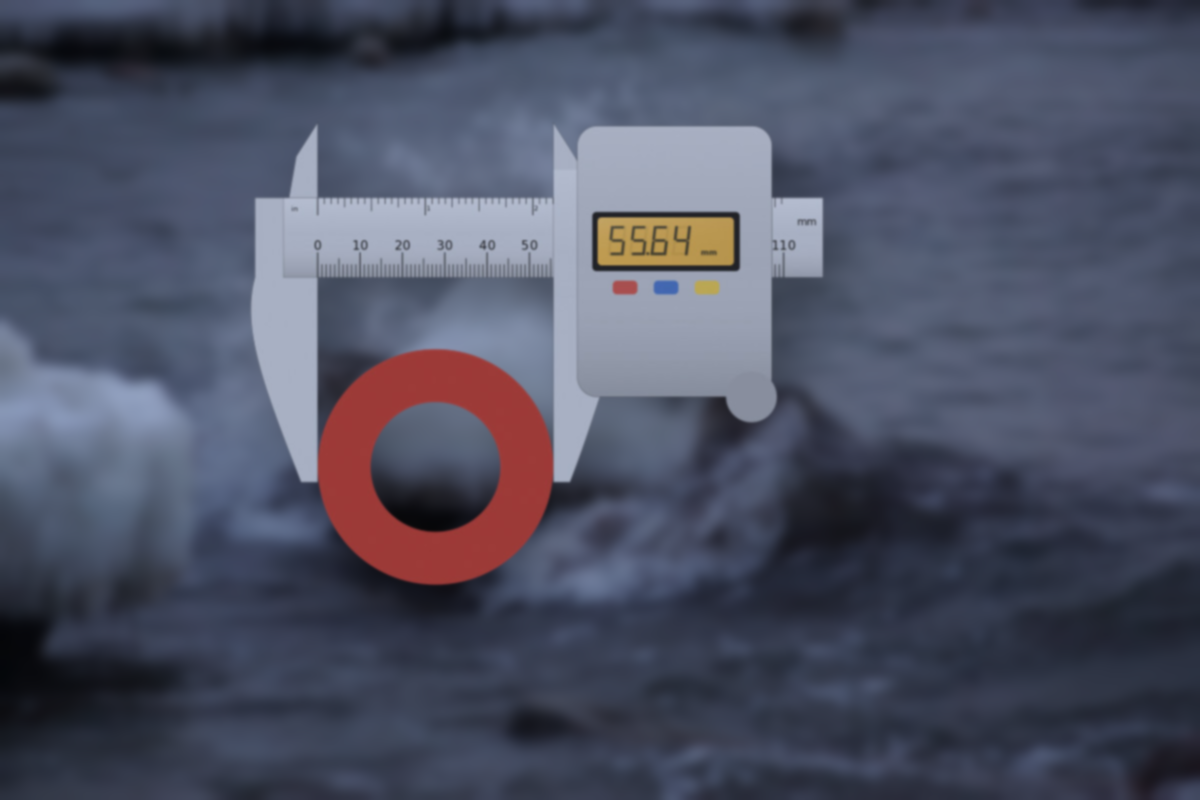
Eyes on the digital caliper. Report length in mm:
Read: 55.64 mm
